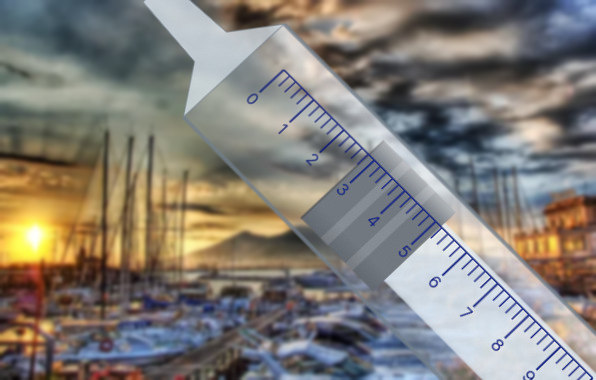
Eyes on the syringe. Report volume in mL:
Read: 2.8 mL
